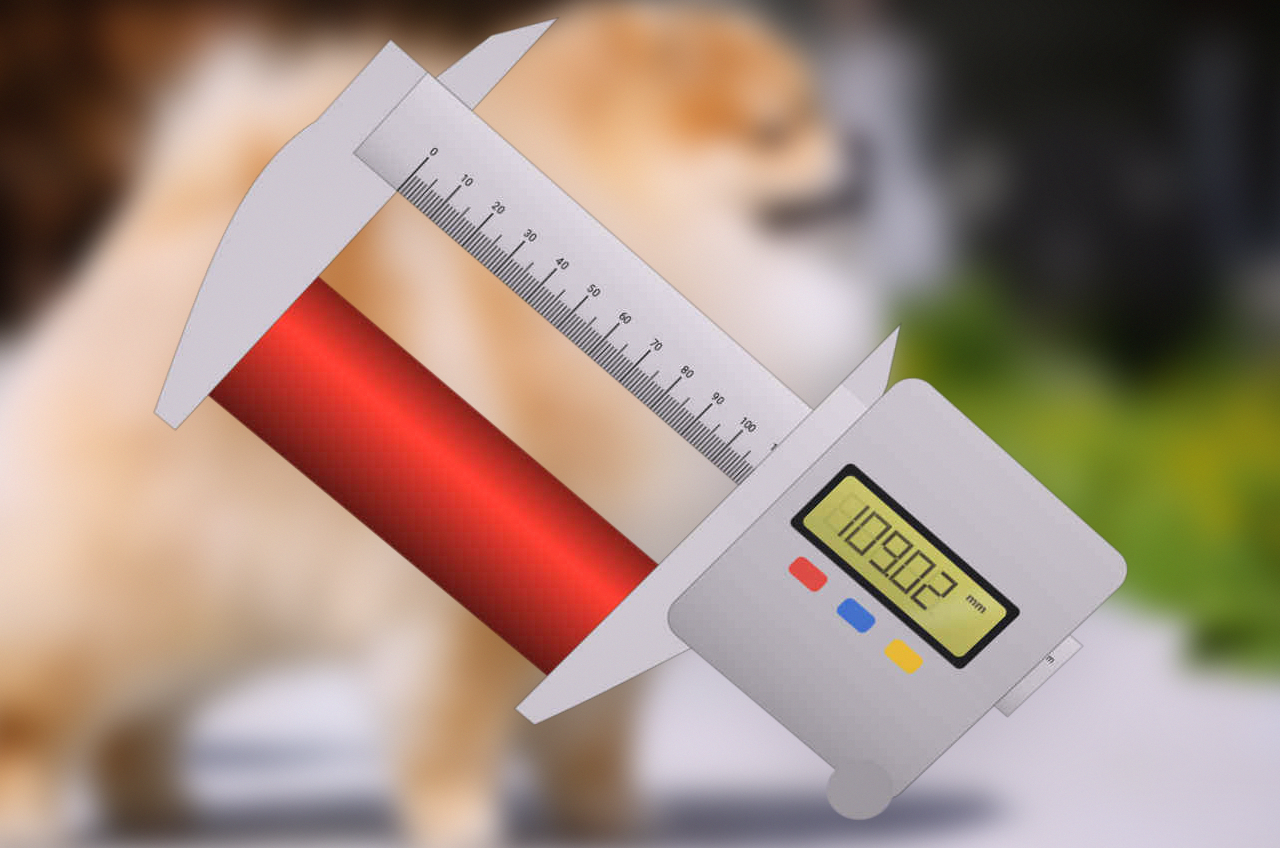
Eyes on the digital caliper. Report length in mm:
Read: 109.02 mm
